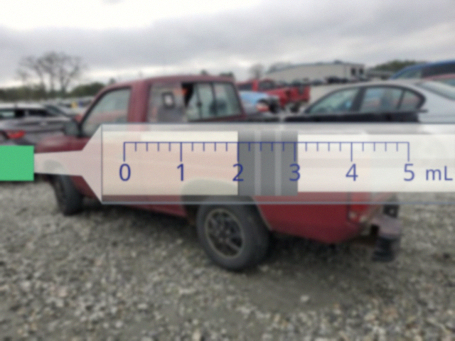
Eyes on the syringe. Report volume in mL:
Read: 2 mL
